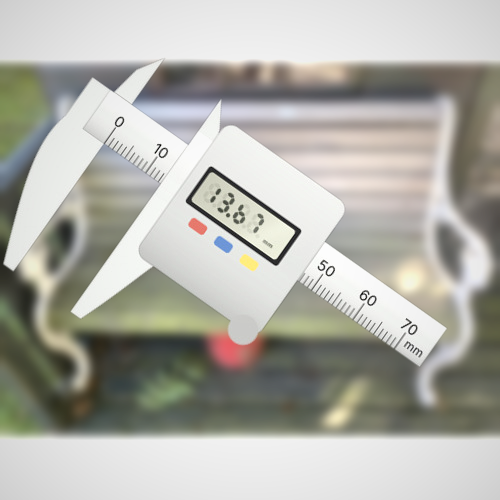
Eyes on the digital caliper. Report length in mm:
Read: 13.67 mm
